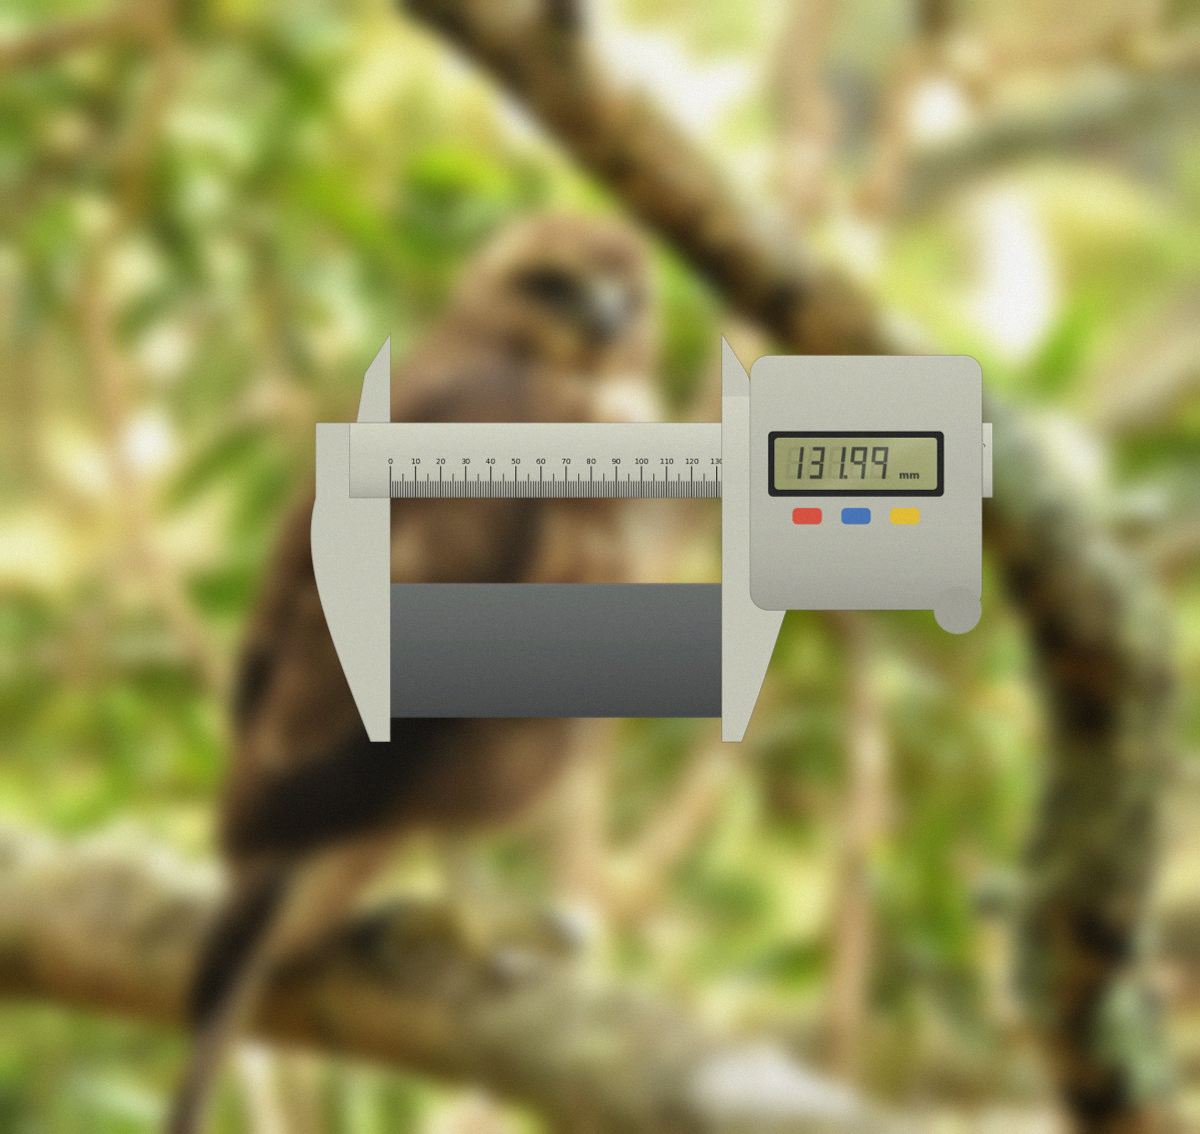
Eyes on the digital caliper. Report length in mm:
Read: 131.99 mm
